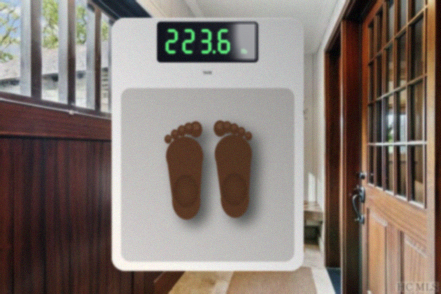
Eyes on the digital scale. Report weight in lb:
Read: 223.6 lb
